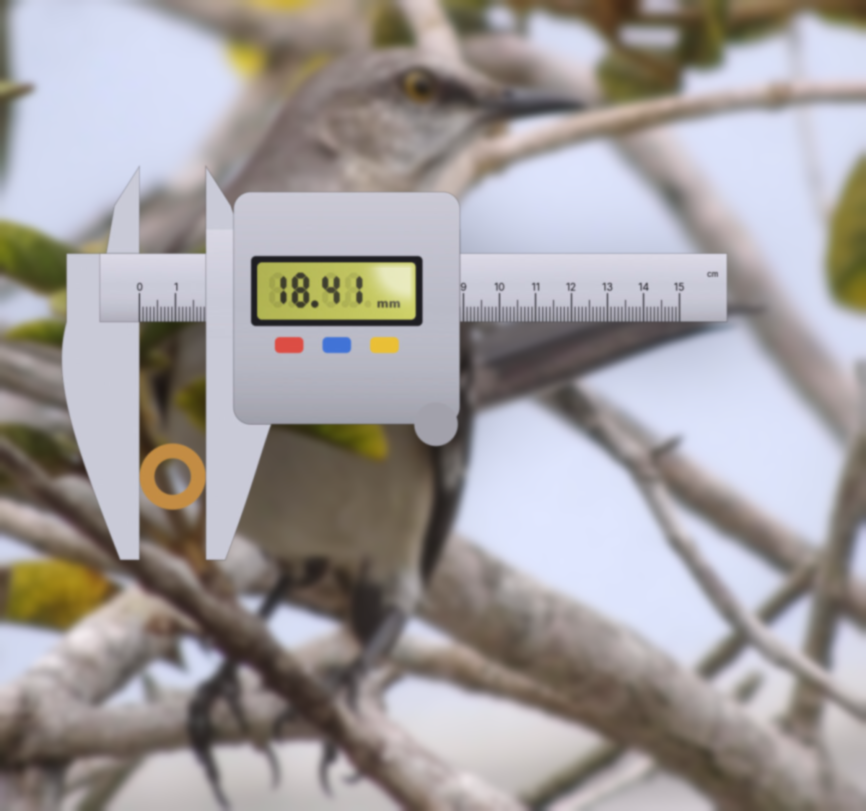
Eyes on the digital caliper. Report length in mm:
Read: 18.41 mm
